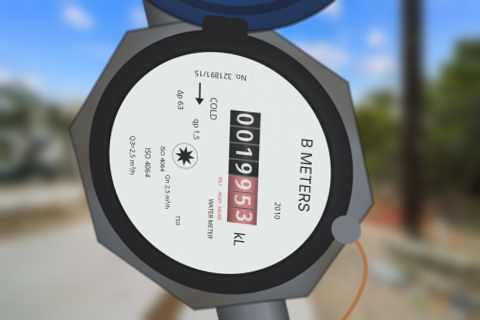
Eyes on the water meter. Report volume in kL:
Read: 19.953 kL
